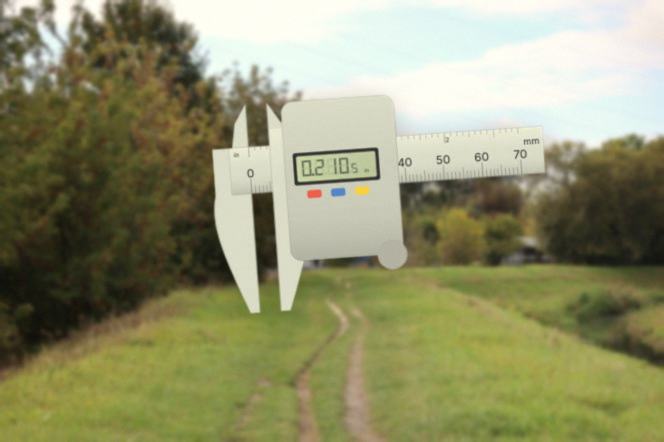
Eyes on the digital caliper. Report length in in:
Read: 0.2105 in
